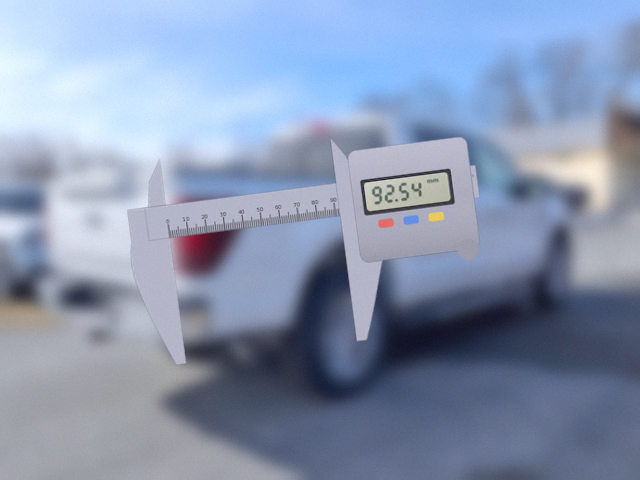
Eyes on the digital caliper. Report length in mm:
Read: 92.54 mm
